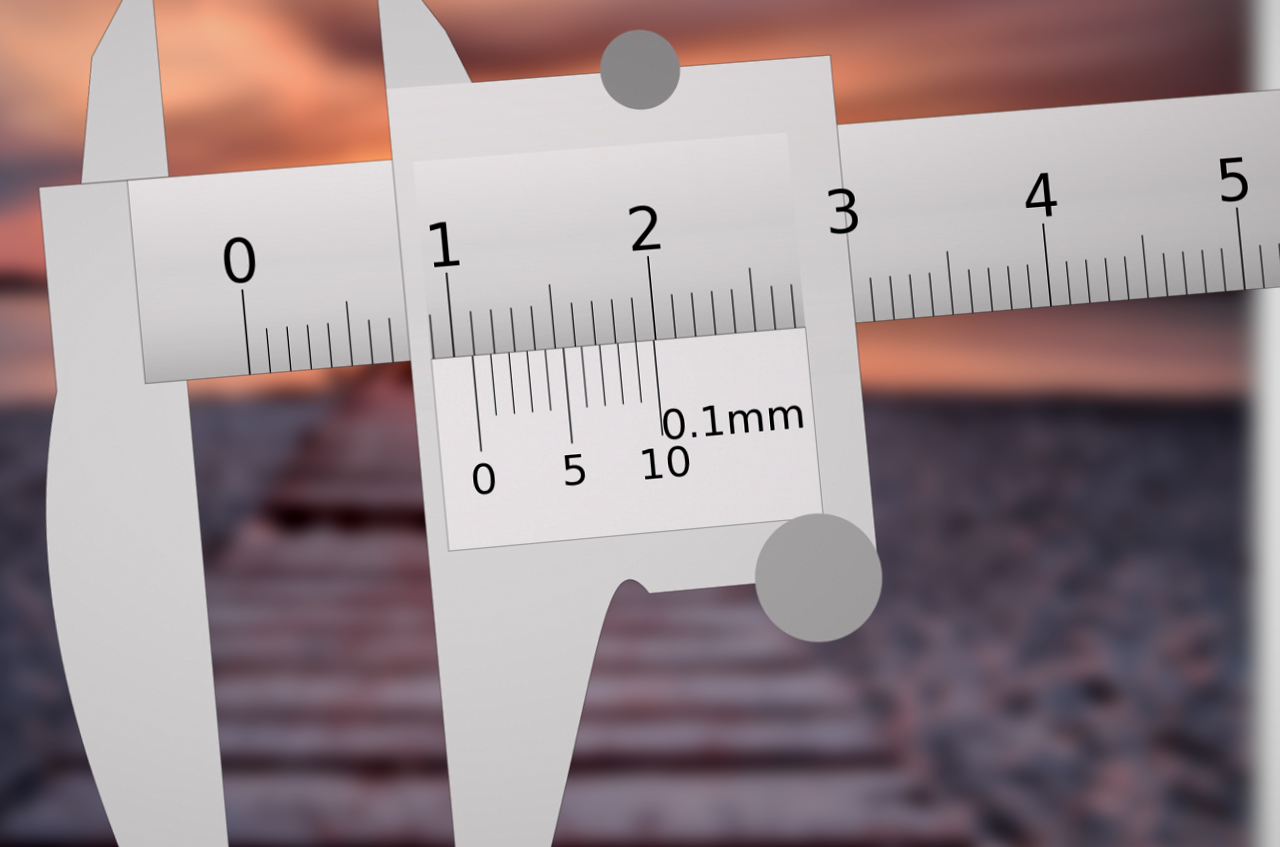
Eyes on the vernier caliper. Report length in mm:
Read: 10.9 mm
